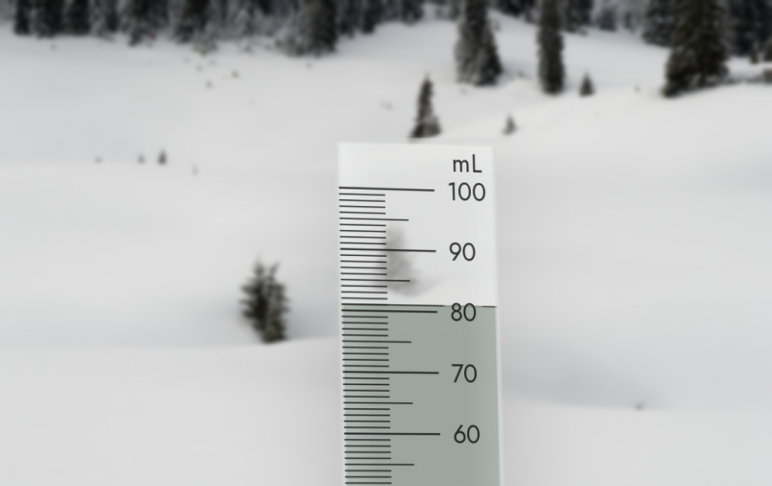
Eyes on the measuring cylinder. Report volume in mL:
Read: 81 mL
